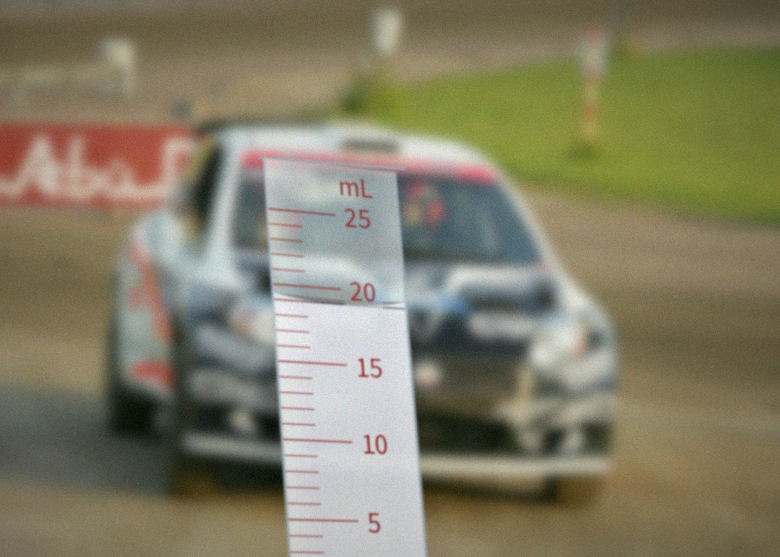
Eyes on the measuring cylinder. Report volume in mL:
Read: 19 mL
